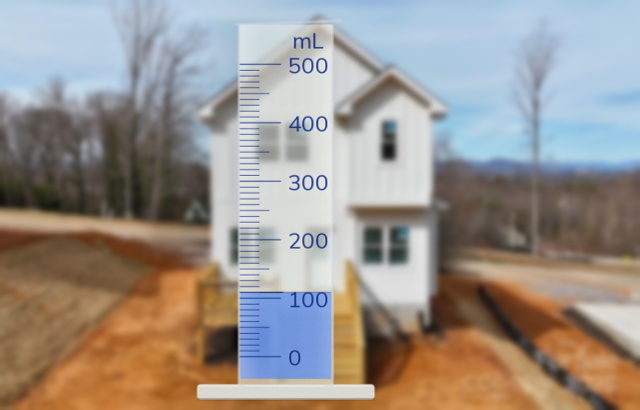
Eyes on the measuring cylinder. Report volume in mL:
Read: 110 mL
